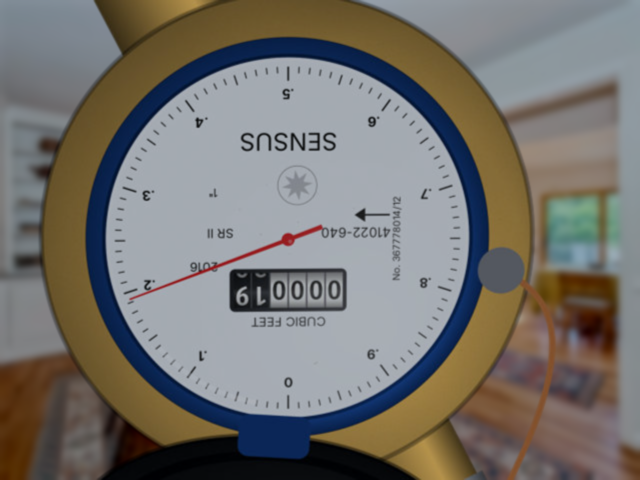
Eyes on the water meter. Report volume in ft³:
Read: 19.19 ft³
